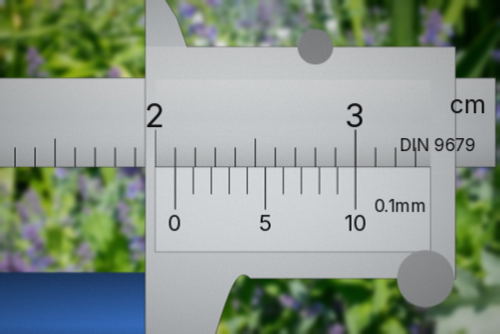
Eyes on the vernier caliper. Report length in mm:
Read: 21.0 mm
